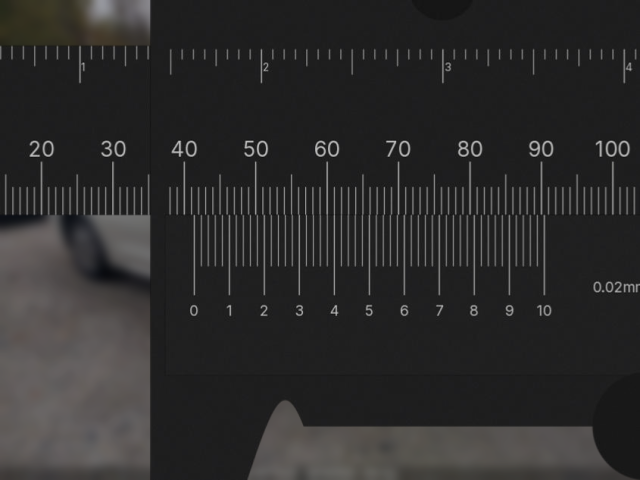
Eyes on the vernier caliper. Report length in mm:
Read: 41.4 mm
